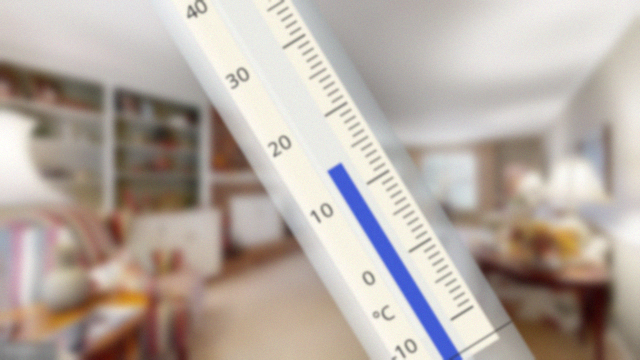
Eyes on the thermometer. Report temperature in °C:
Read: 14 °C
